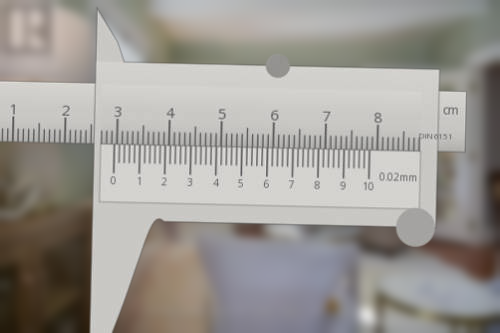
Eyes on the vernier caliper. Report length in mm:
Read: 29.5 mm
